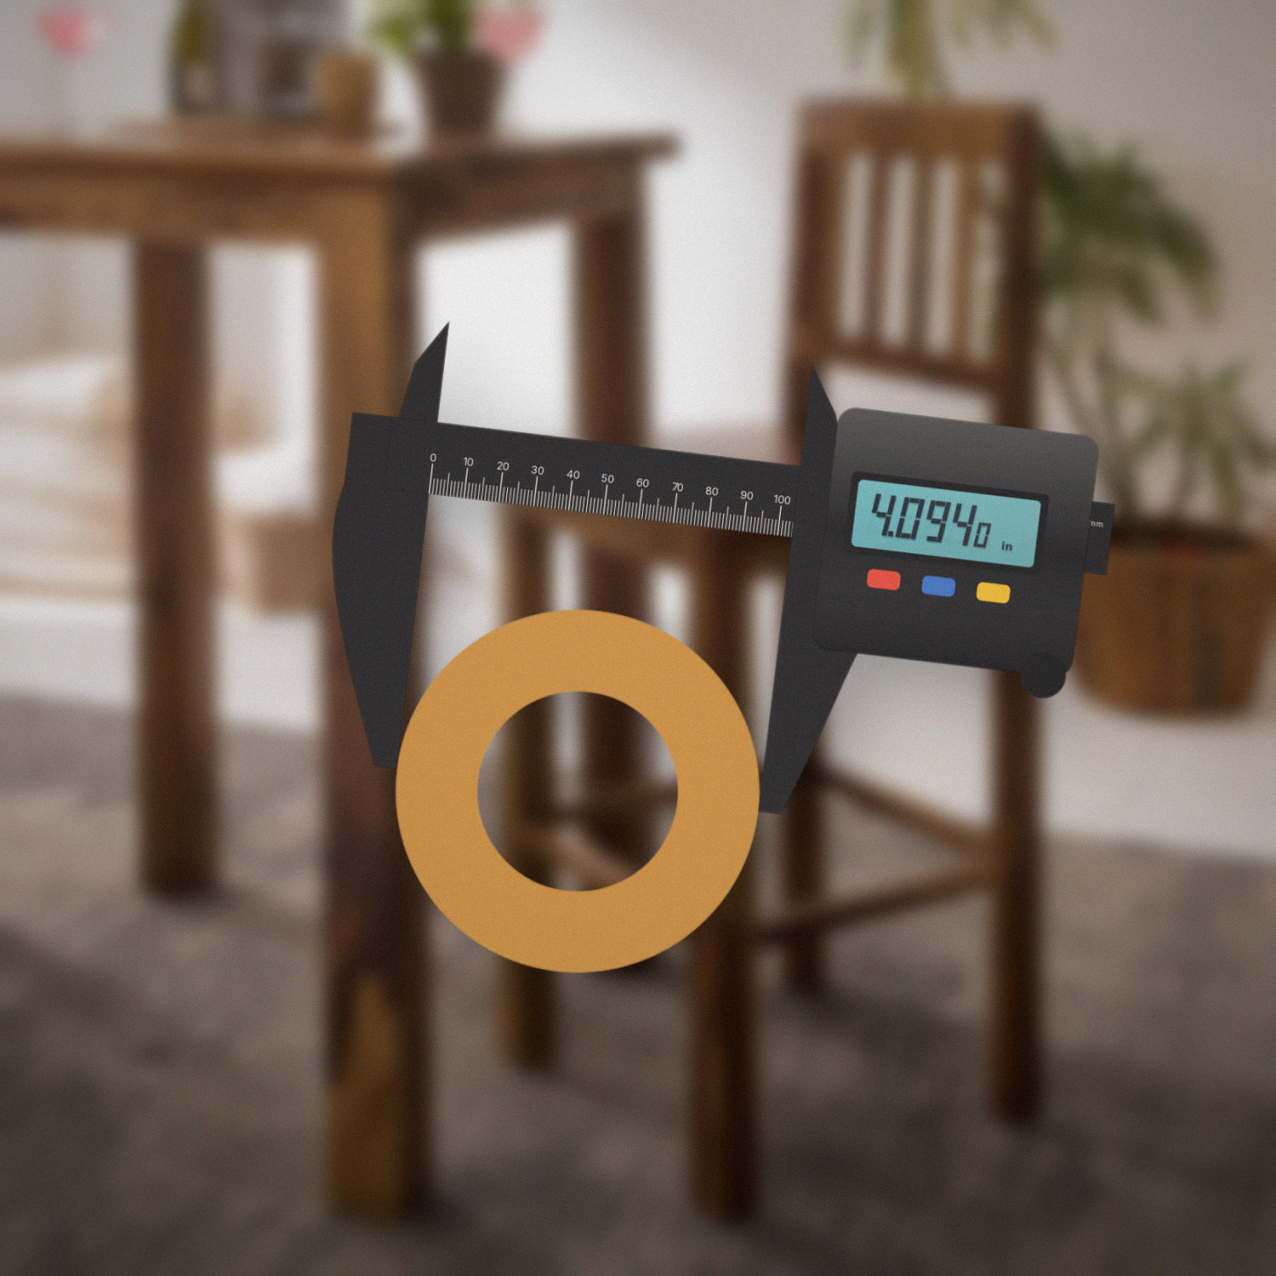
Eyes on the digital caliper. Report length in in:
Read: 4.0940 in
